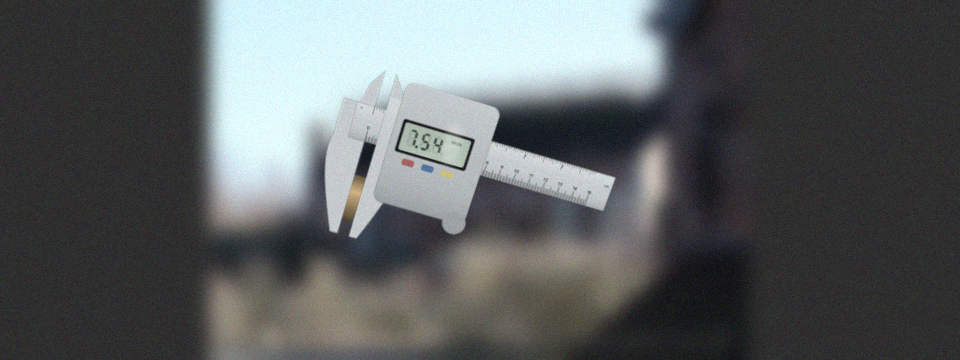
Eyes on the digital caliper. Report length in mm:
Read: 7.54 mm
